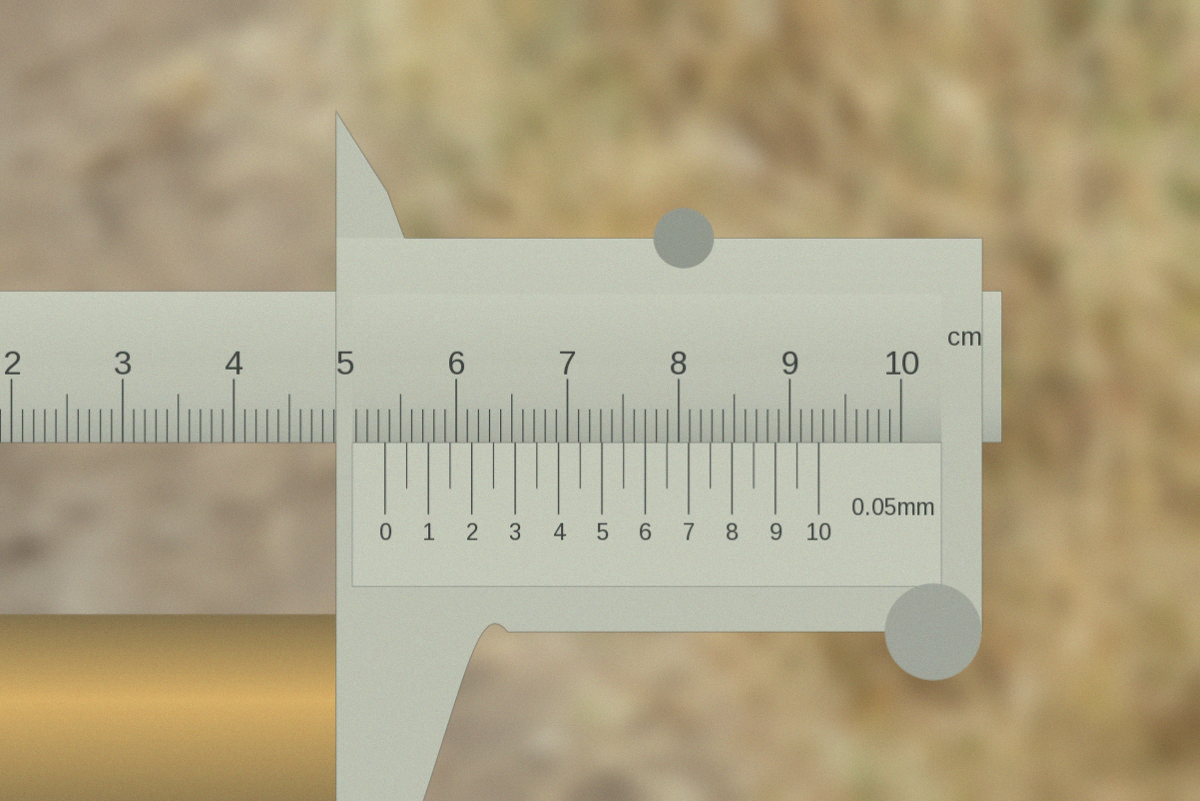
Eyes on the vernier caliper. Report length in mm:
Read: 53.6 mm
